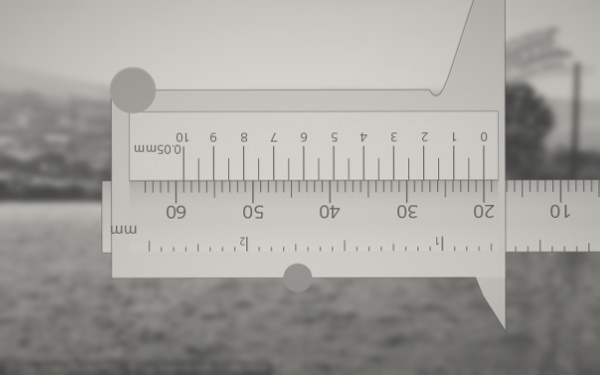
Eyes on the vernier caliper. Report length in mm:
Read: 20.0 mm
